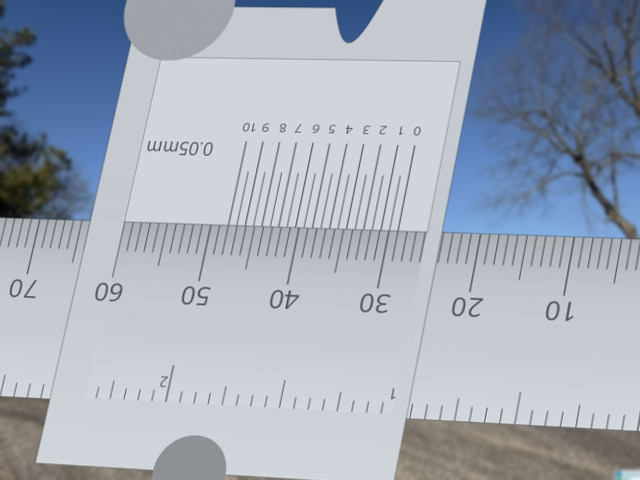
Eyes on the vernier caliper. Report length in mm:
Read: 29.0 mm
